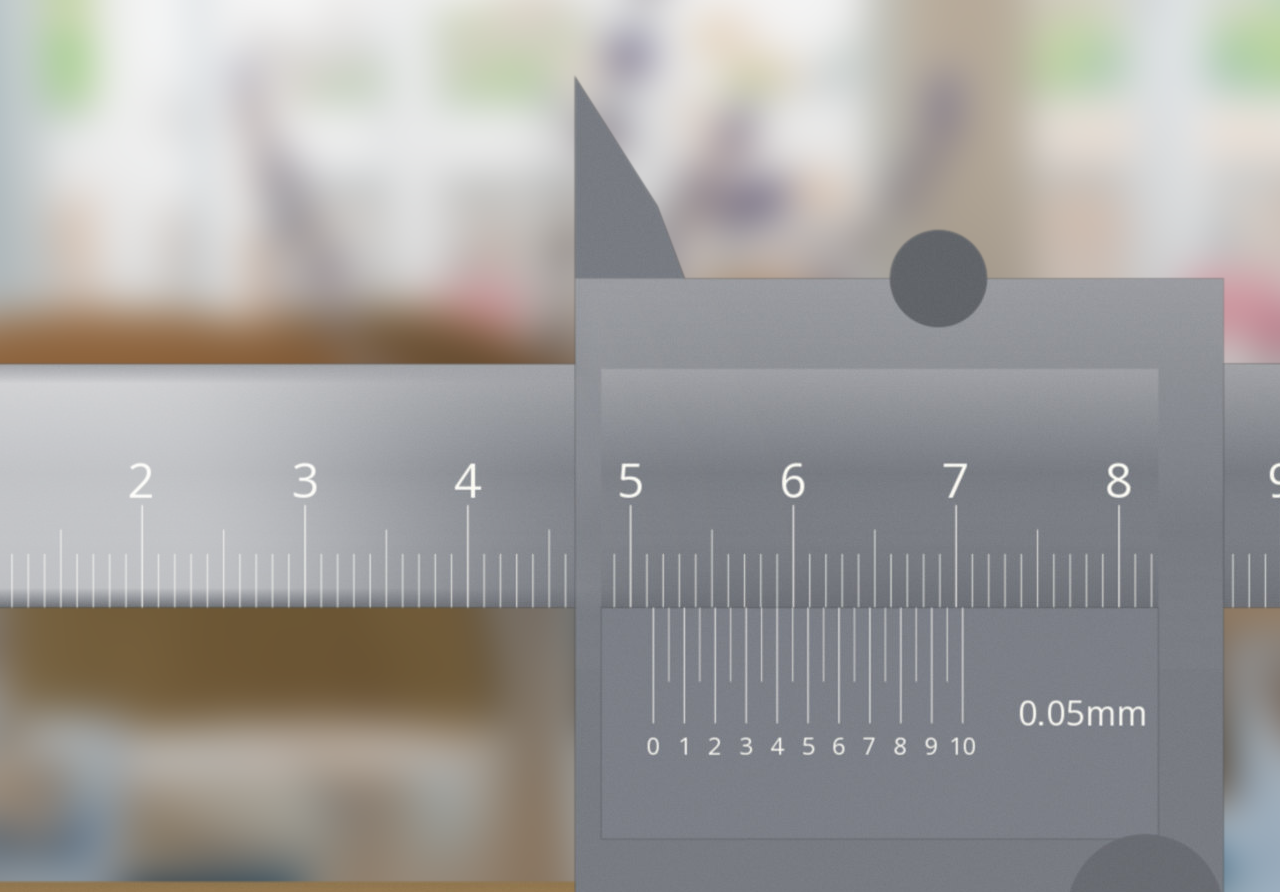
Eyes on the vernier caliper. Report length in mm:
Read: 51.4 mm
